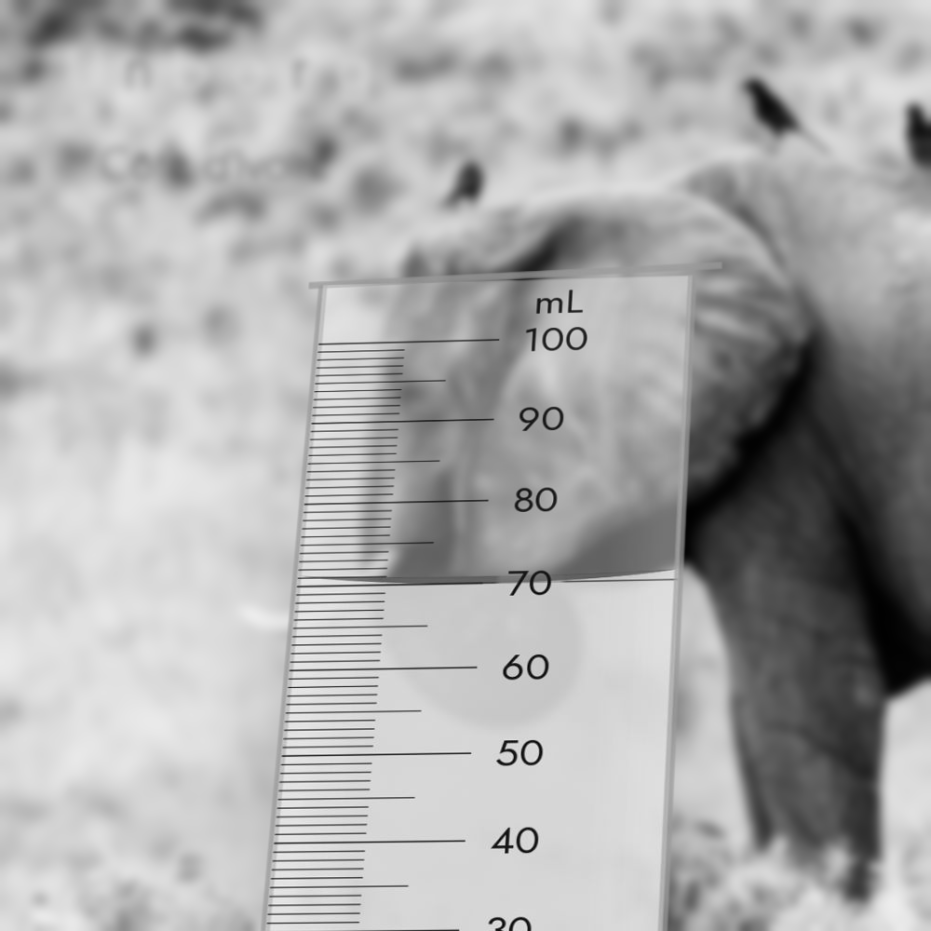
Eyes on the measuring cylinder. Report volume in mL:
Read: 70 mL
